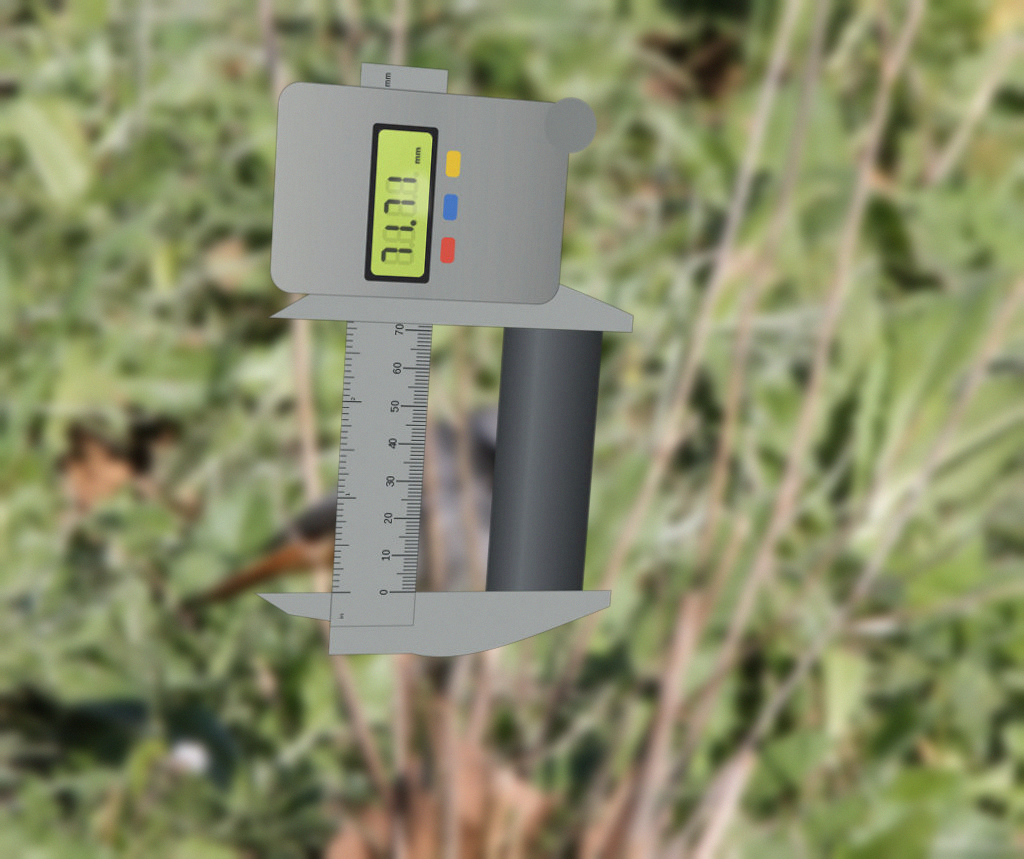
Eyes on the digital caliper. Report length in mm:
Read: 71.71 mm
